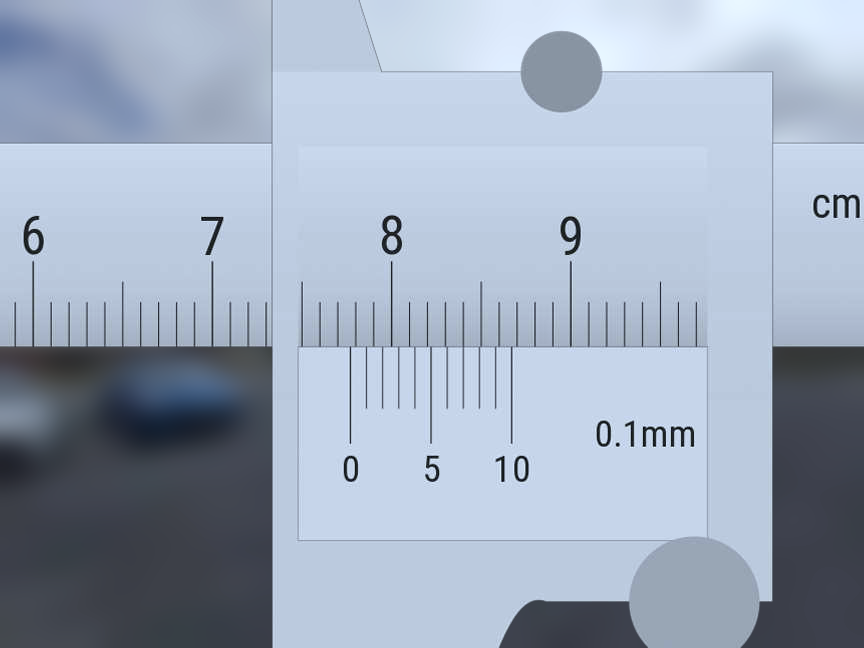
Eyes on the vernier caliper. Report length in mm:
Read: 77.7 mm
